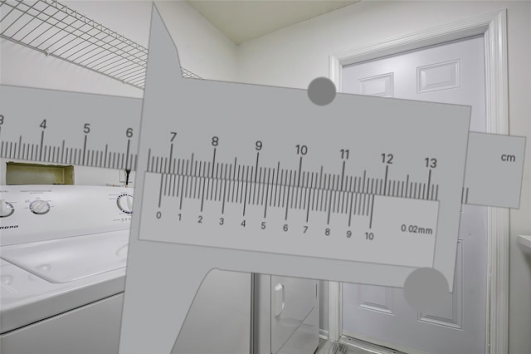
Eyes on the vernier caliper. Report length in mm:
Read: 68.5 mm
